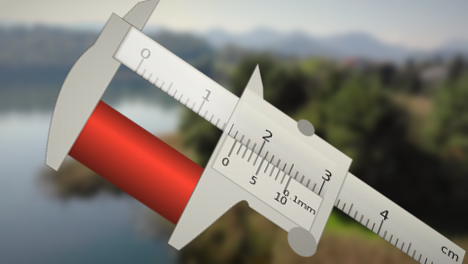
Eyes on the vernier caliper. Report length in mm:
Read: 16.4 mm
